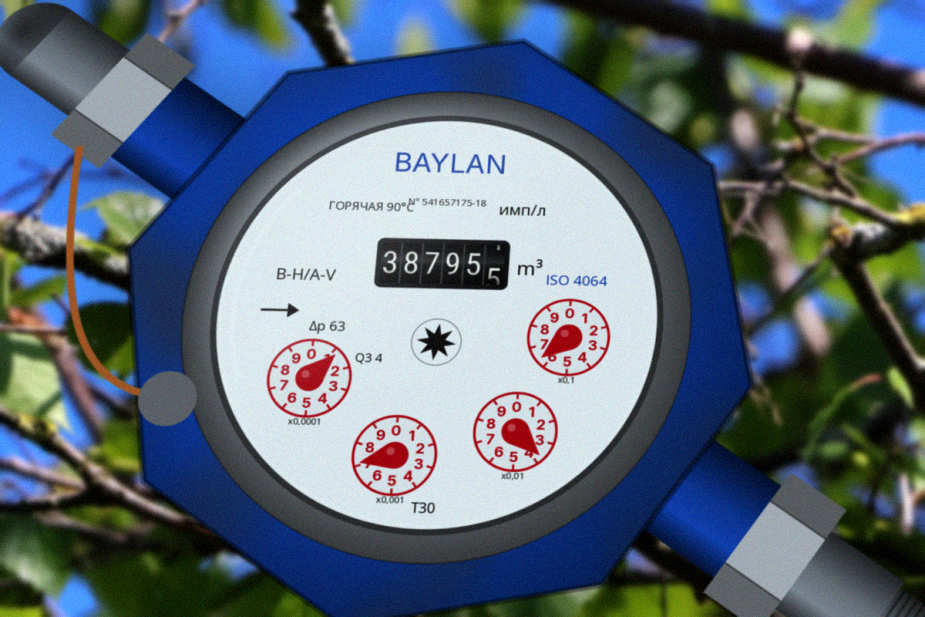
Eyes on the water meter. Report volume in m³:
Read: 387954.6371 m³
